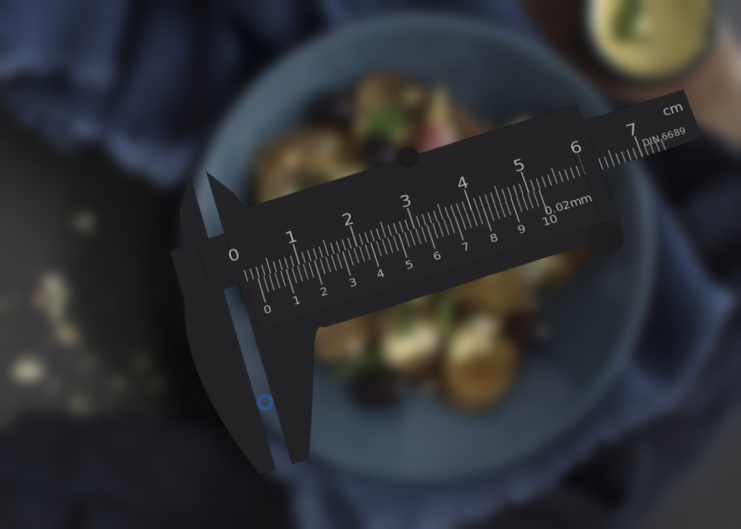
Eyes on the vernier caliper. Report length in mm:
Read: 2.8 mm
